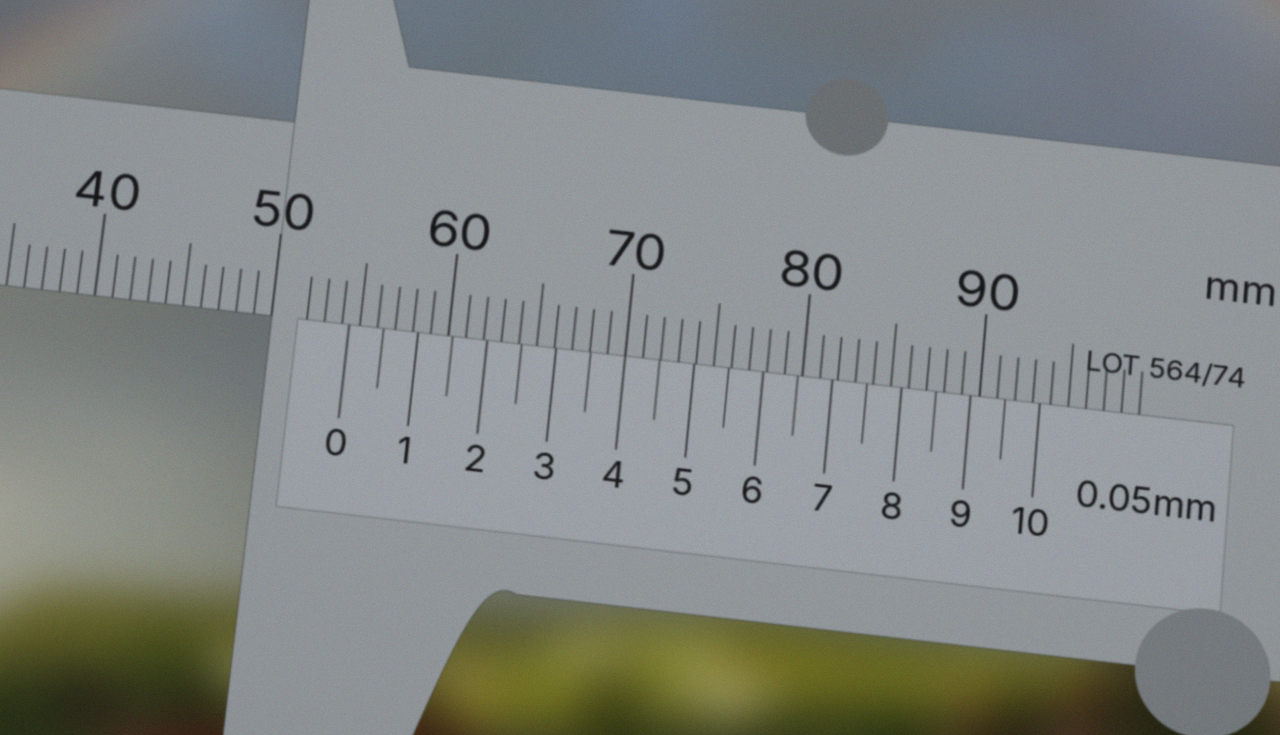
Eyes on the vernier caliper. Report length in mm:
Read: 54.4 mm
